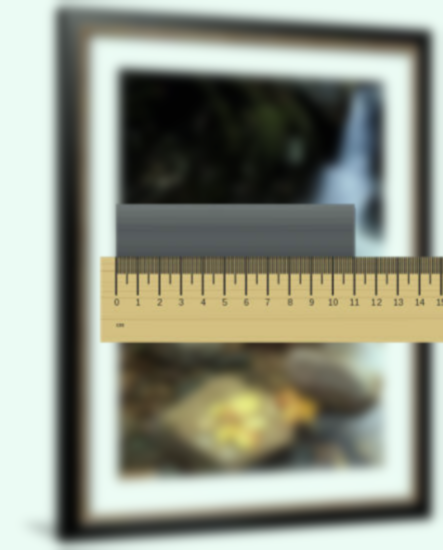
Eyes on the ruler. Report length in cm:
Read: 11 cm
